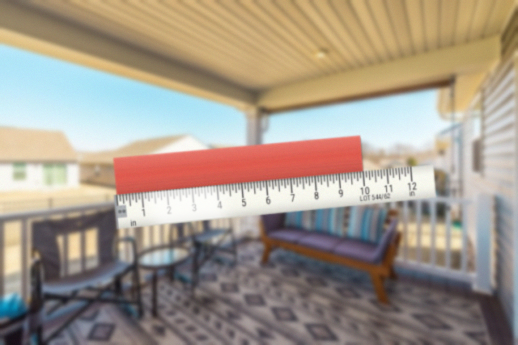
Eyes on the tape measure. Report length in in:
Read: 10 in
